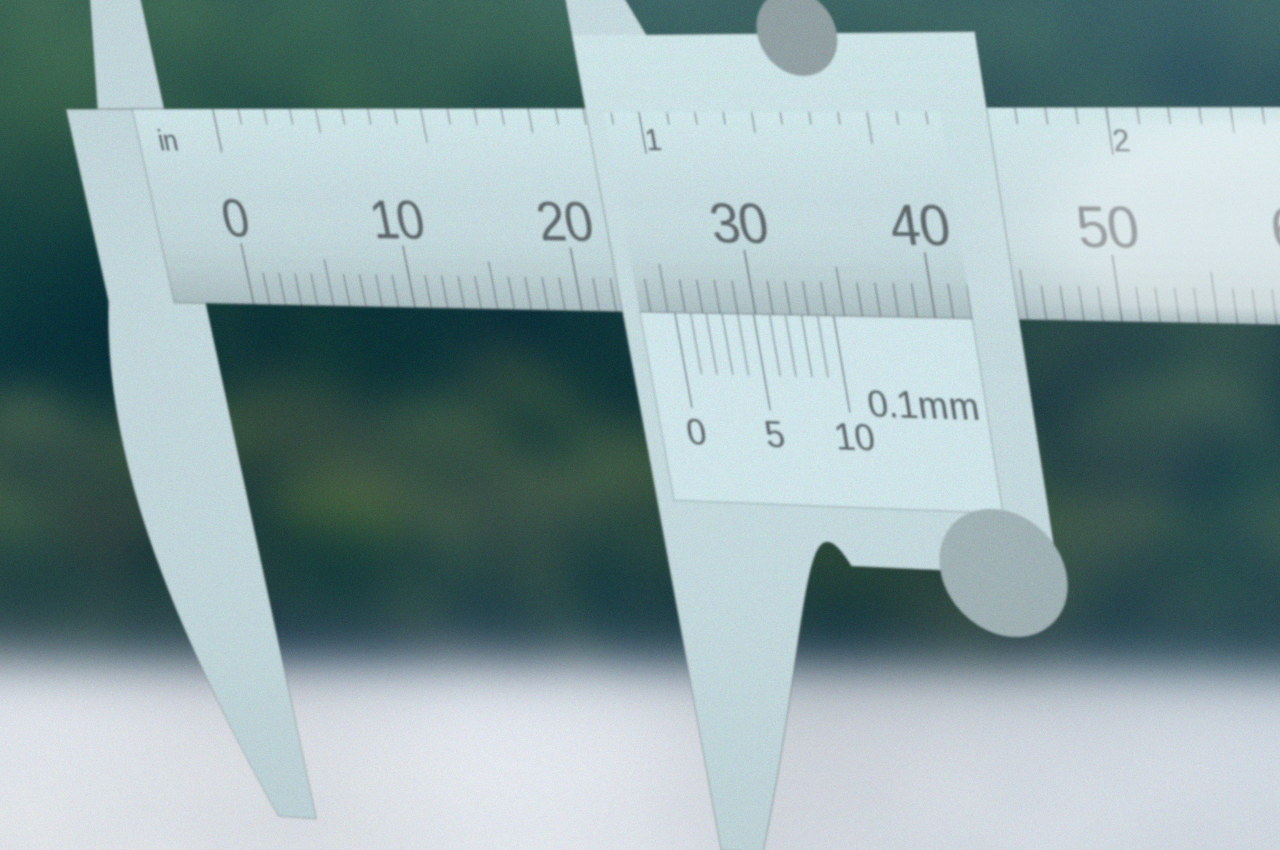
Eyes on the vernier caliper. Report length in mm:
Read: 25.4 mm
